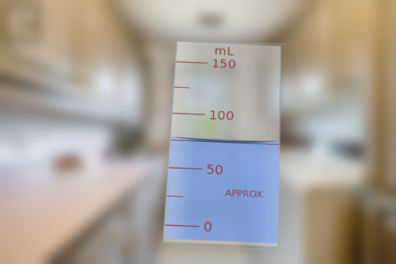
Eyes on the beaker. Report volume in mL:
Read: 75 mL
